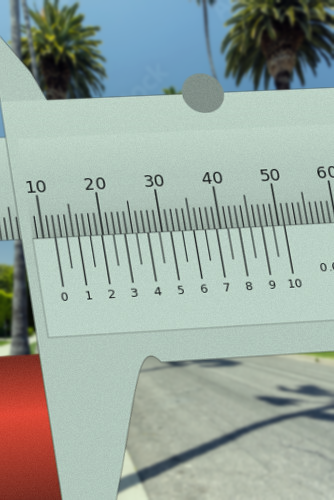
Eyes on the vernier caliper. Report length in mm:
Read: 12.0 mm
